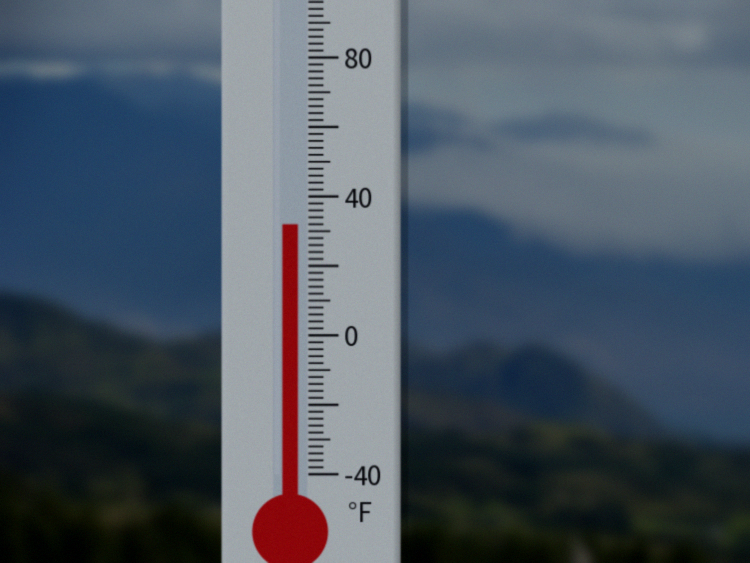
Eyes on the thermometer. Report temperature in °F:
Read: 32 °F
